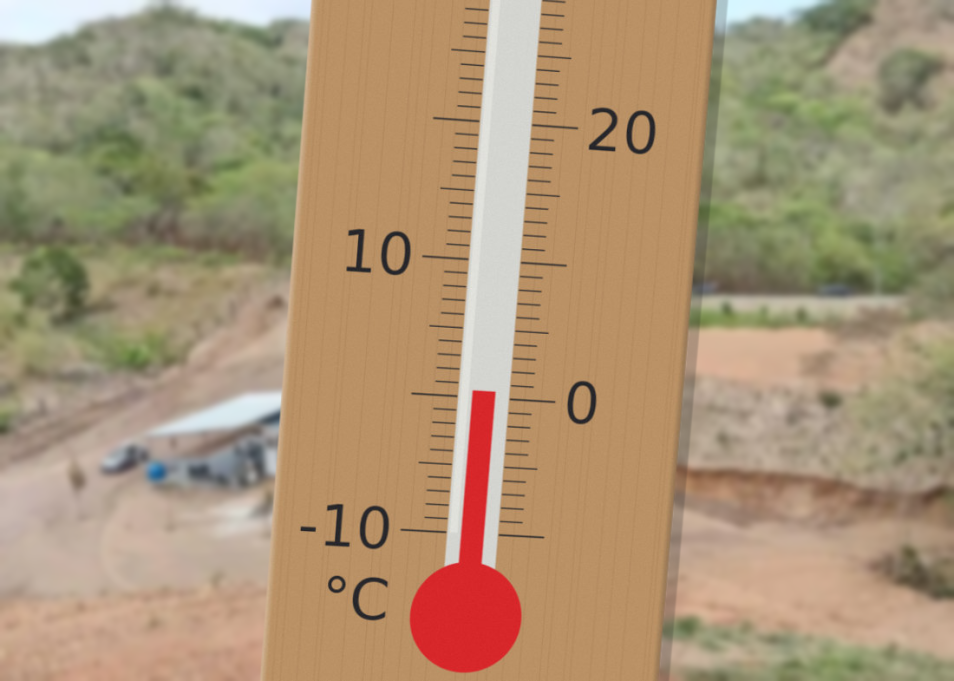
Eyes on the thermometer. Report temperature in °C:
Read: 0.5 °C
